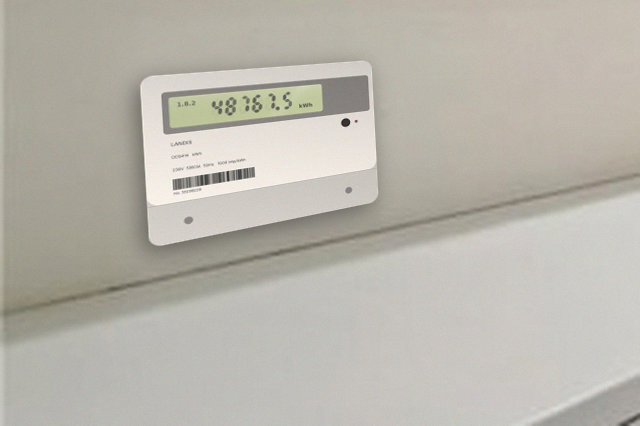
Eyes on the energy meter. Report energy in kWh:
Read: 48767.5 kWh
